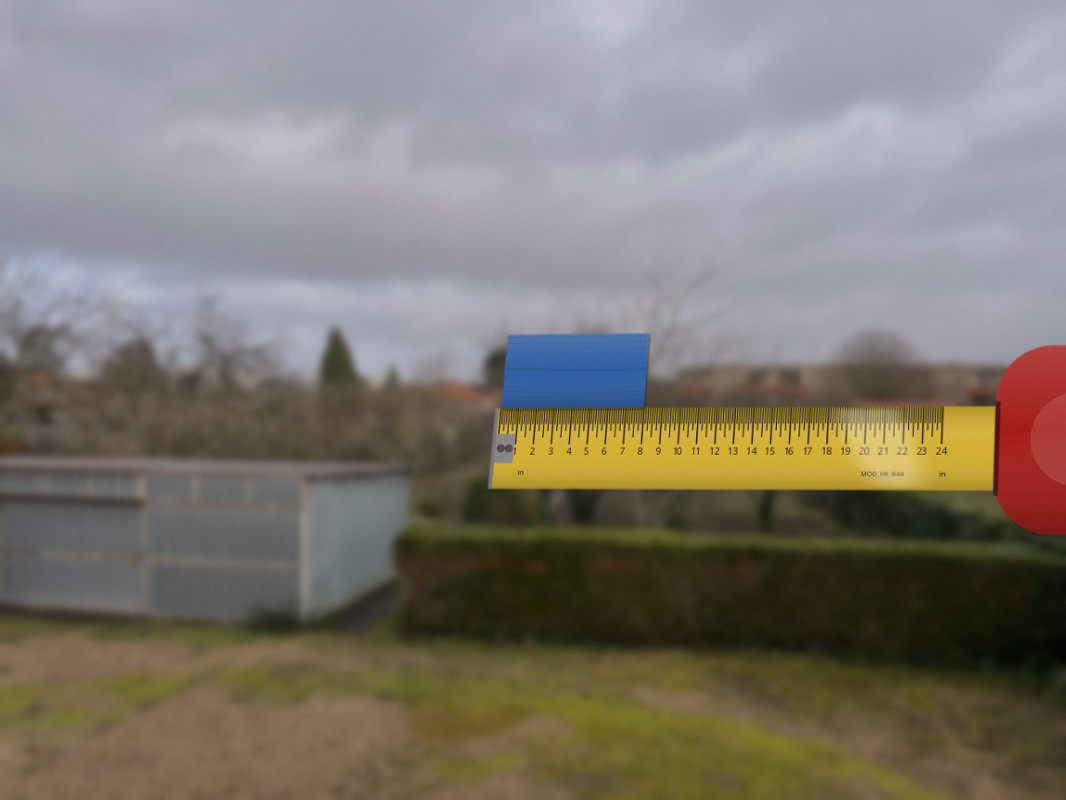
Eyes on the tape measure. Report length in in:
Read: 8 in
